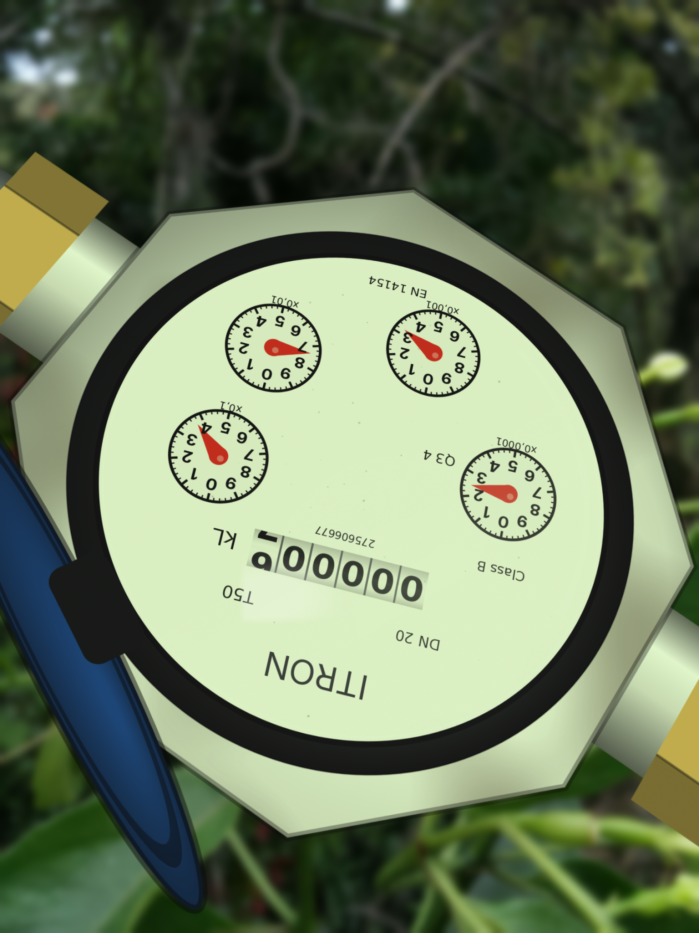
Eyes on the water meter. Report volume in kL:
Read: 6.3732 kL
